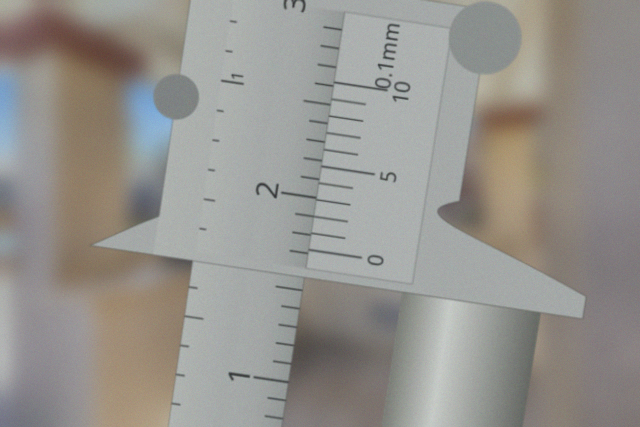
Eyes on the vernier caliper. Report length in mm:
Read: 17.2 mm
